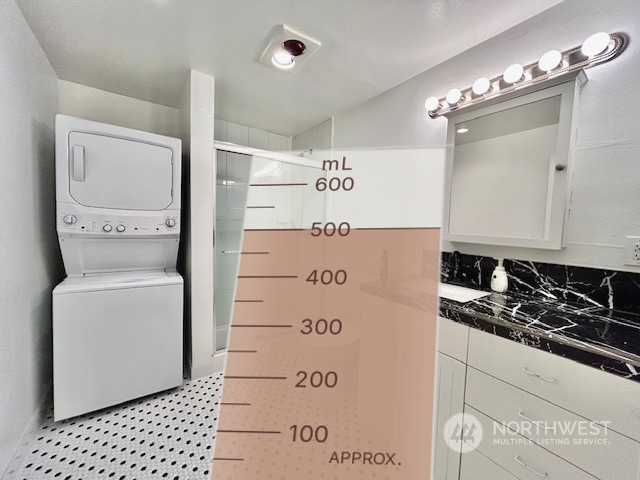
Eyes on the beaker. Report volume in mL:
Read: 500 mL
